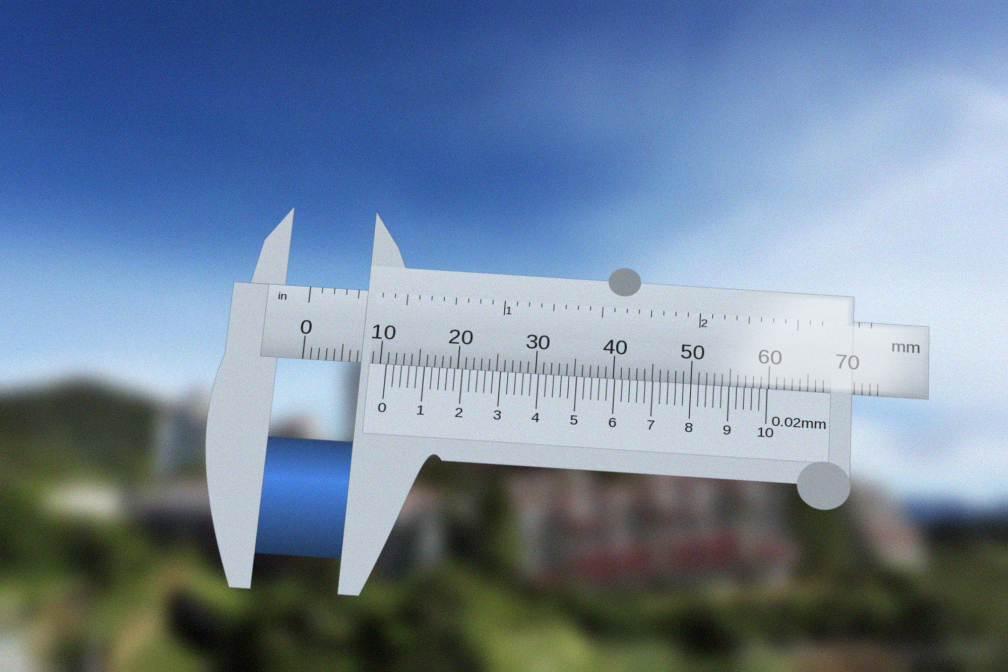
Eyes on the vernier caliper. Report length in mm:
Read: 10.8 mm
